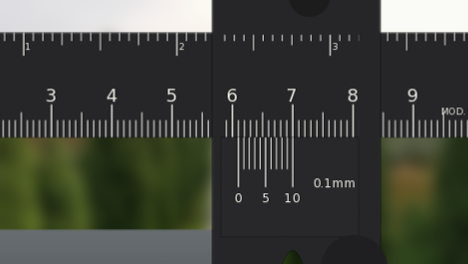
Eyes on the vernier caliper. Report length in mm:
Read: 61.0 mm
